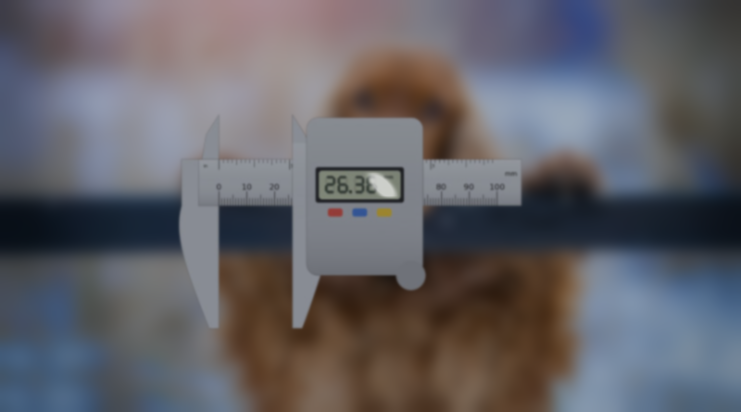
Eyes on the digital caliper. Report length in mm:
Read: 26.36 mm
